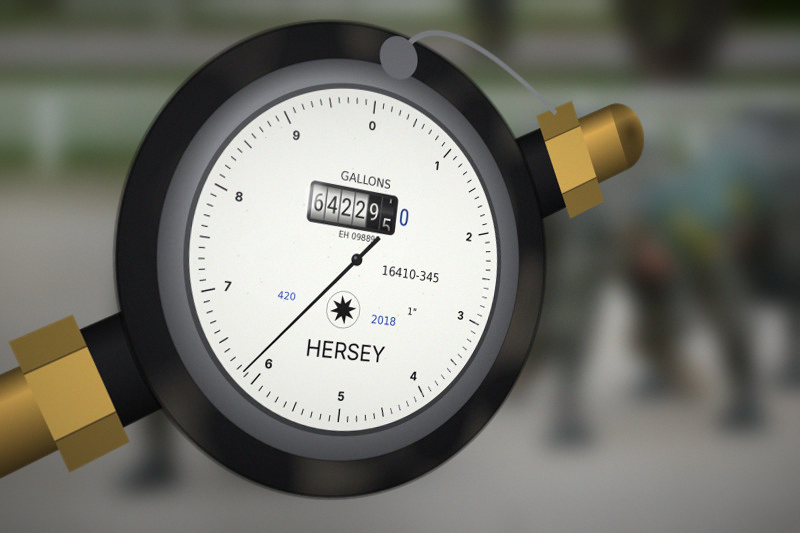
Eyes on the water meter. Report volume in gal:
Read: 6422946.1 gal
